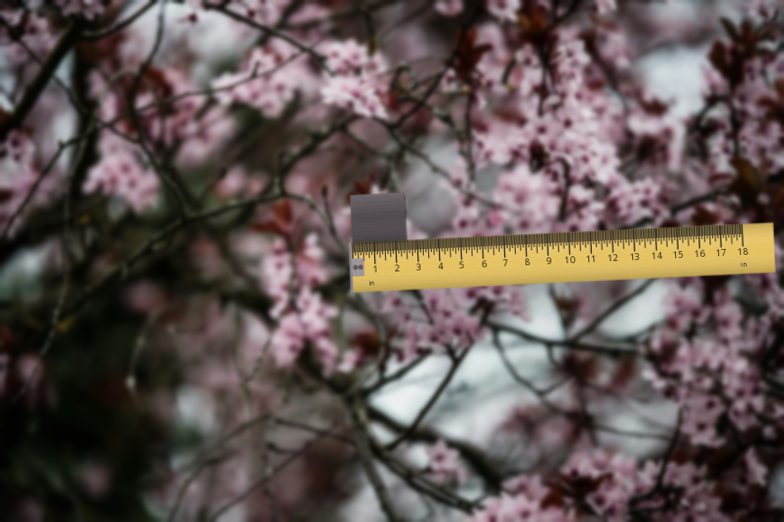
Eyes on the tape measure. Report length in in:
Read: 2.5 in
